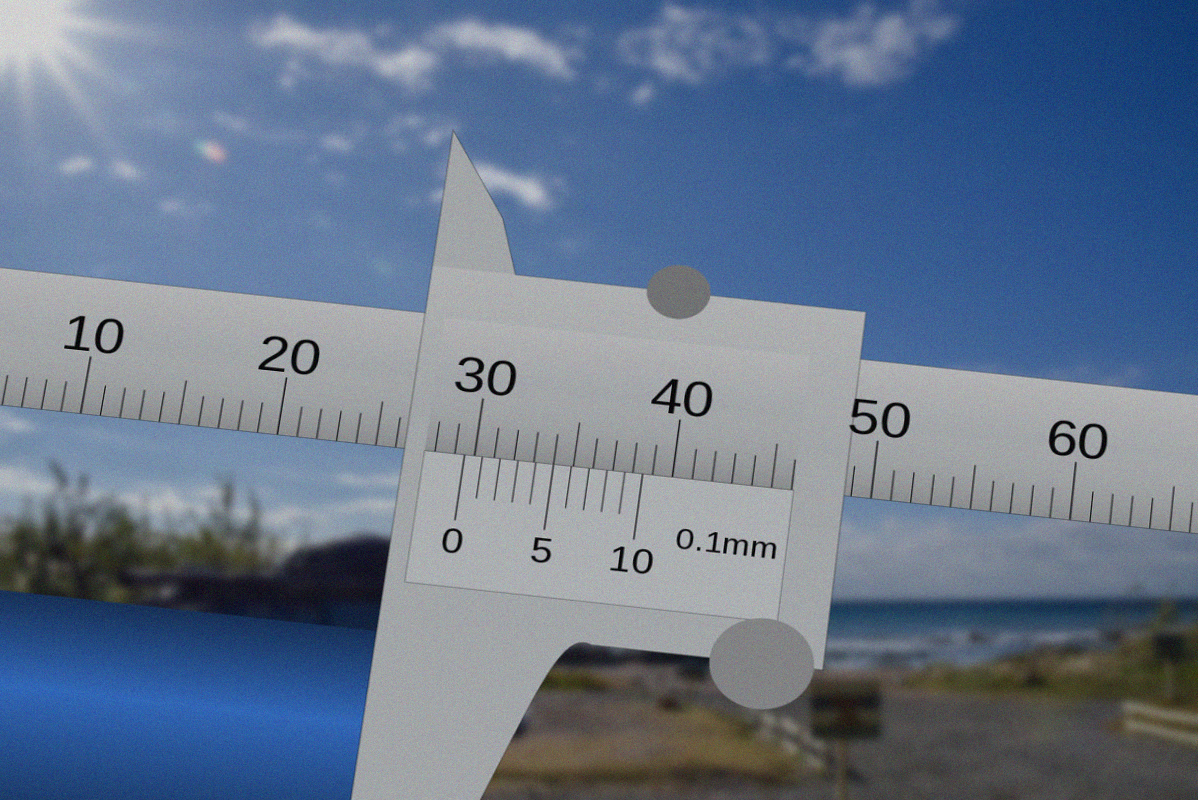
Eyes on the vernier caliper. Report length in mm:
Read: 29.5 mm
